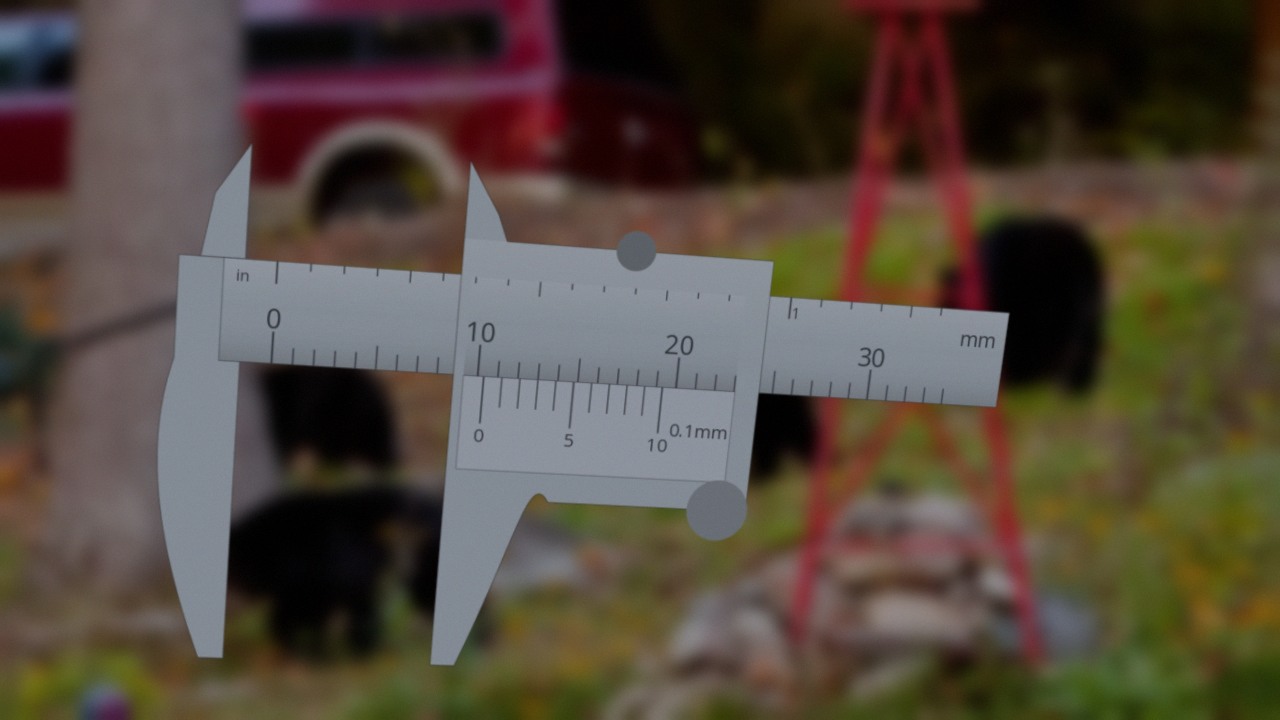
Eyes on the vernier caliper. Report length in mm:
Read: 10.3 mm
